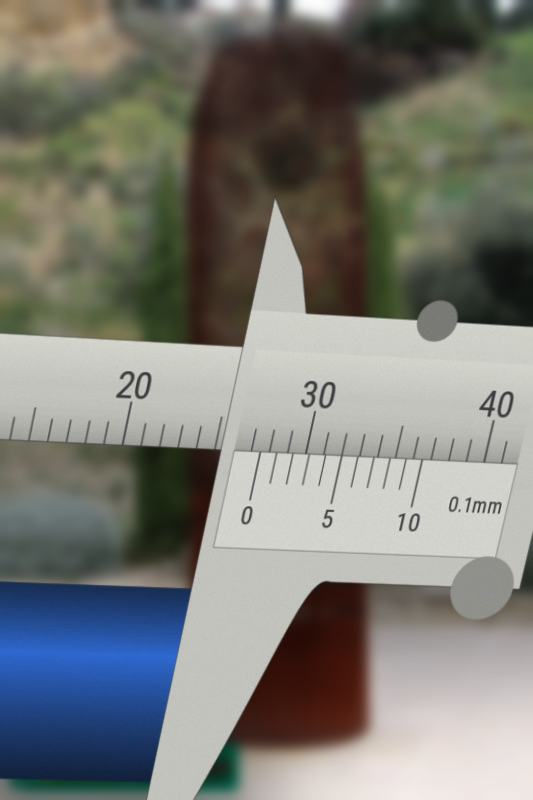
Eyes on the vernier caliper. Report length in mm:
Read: 27.5 mm
